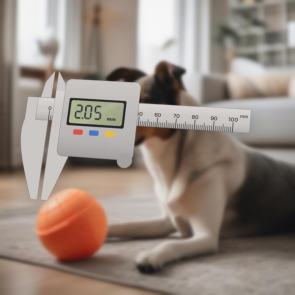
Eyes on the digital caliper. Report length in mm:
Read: 2.05 mm
